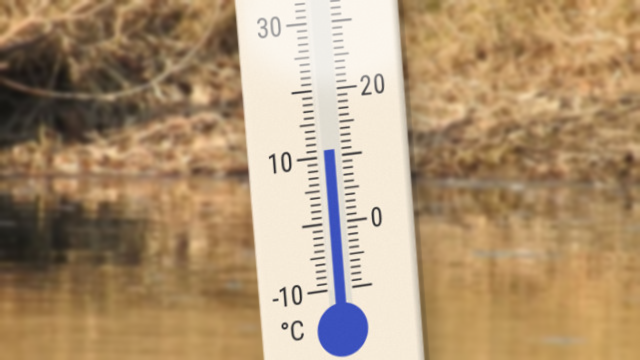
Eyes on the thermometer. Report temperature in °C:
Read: 11 °C
